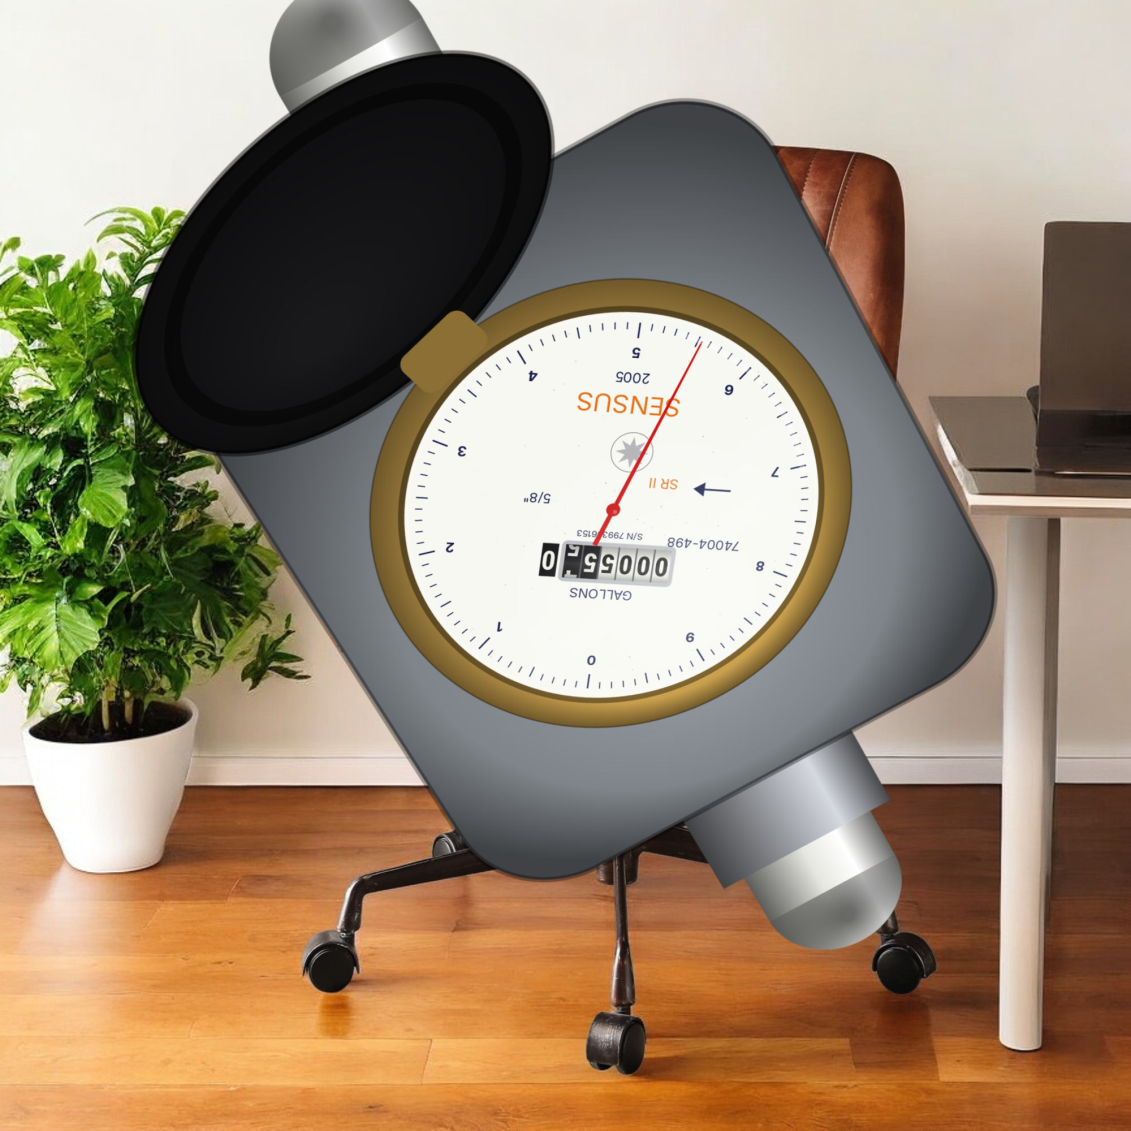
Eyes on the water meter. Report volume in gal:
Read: 5545.5 gal
